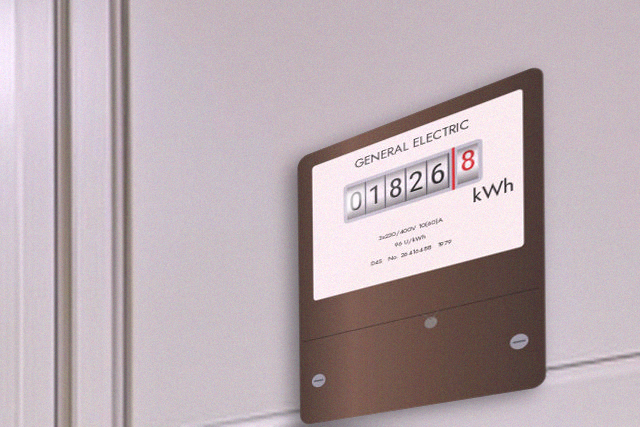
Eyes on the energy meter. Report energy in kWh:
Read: 1826.8 kWh
